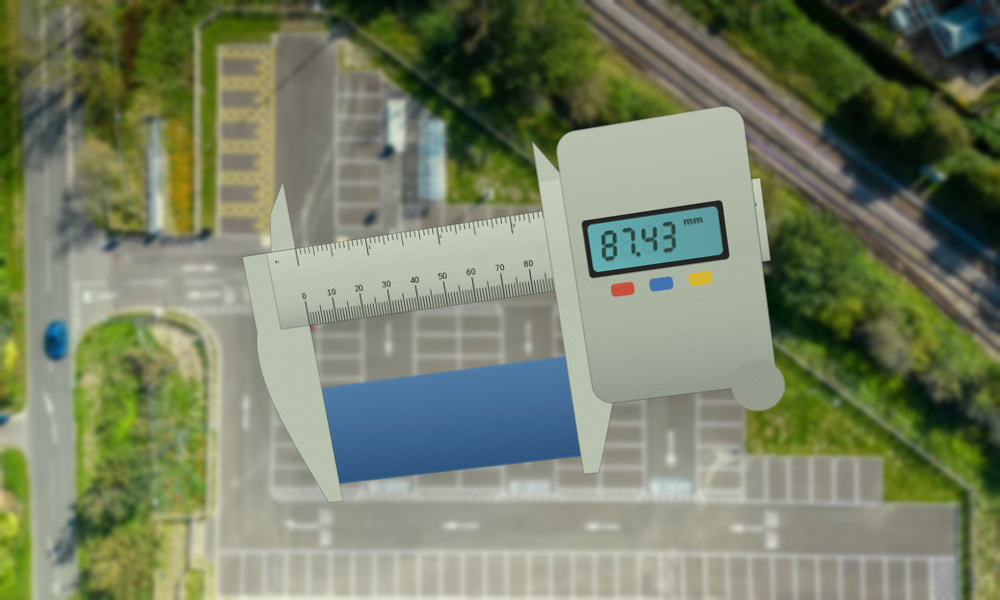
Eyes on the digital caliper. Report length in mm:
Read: 87.43 mm
